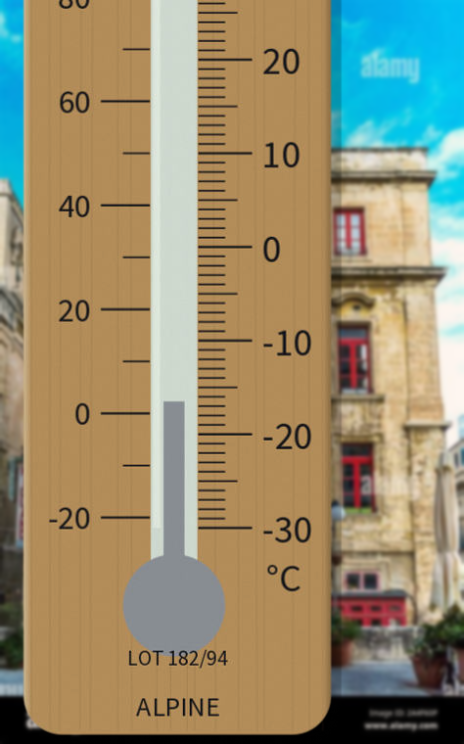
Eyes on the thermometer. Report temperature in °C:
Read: -16.5 °C
